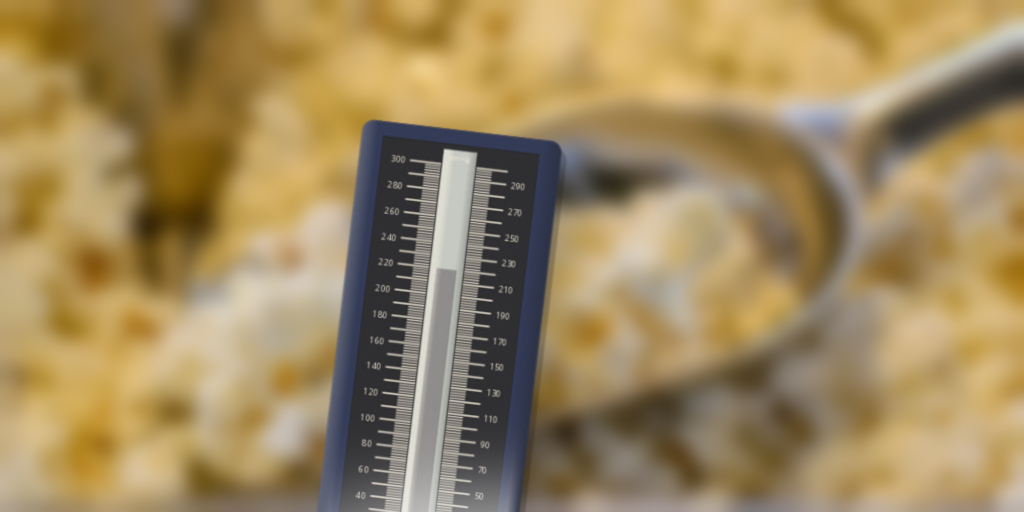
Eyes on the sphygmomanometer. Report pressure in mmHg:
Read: 220 mmHg
